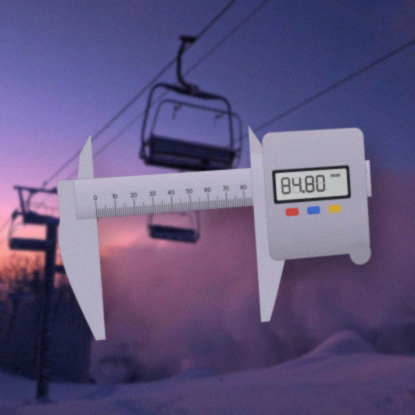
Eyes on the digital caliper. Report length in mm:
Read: 84.80 mm
